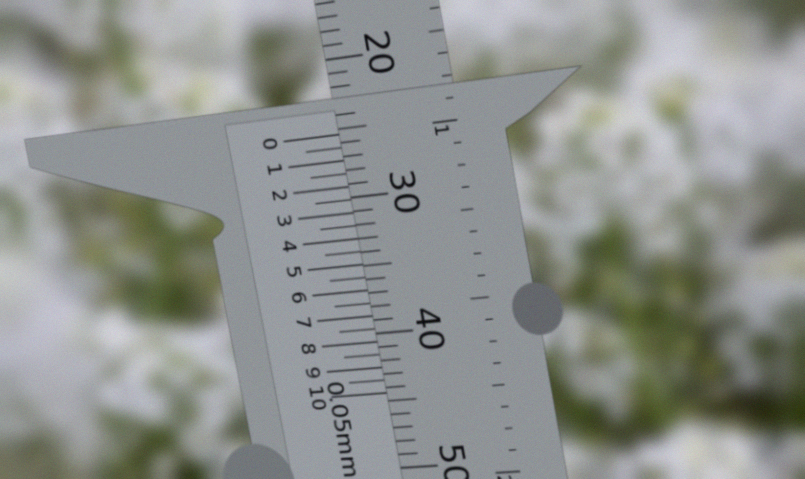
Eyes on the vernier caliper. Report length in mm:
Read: 25.4 mm
